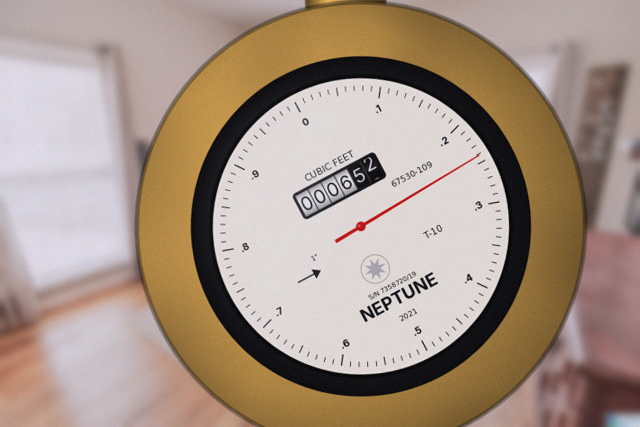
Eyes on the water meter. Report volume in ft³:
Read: 652.24 ft³
